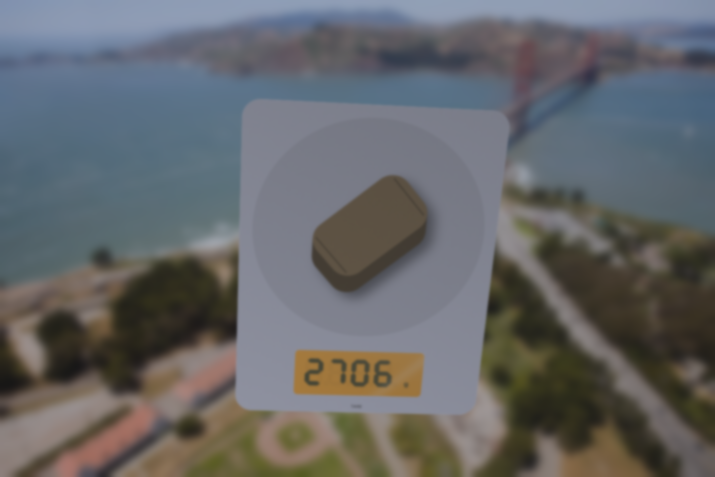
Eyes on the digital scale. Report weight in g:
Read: 2706 g
